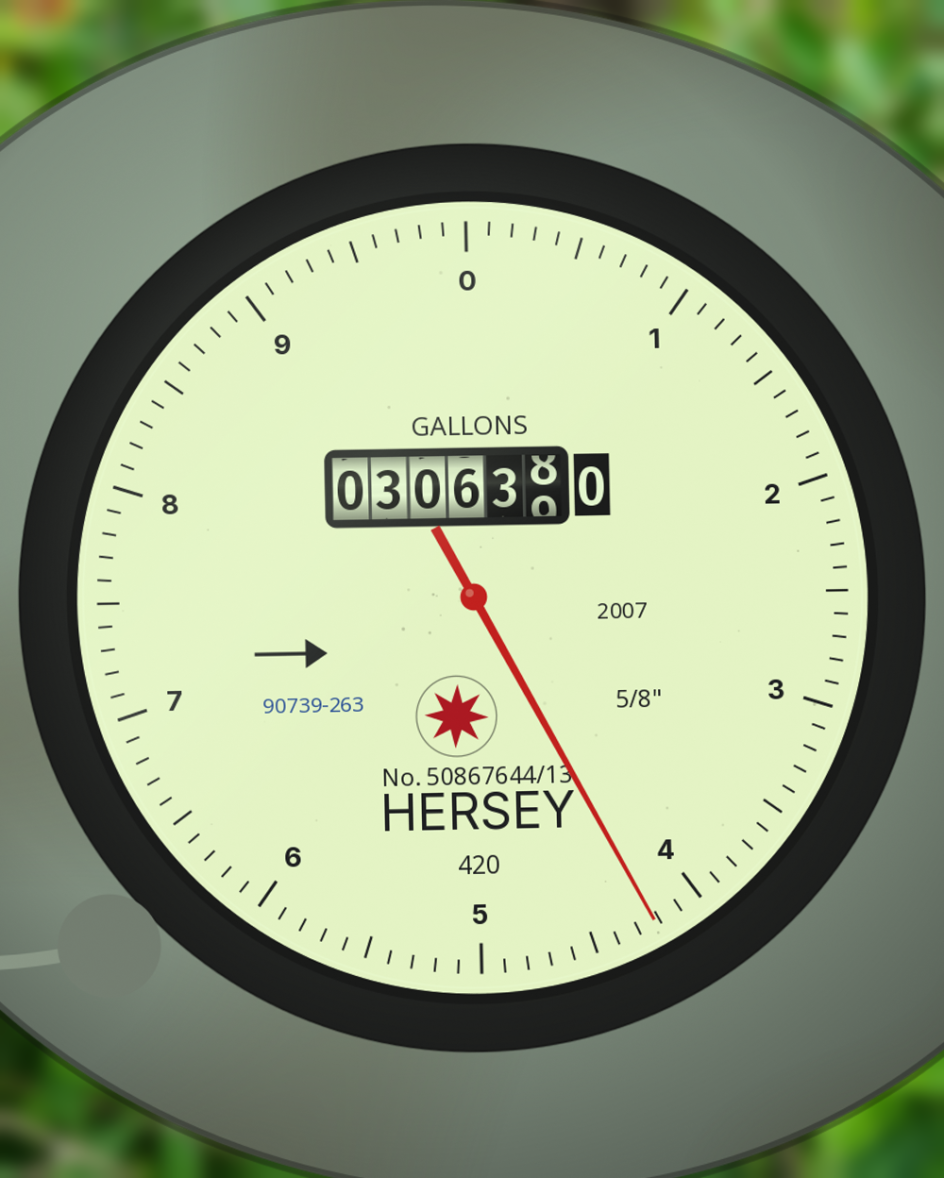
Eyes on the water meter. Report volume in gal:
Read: 306384.2 gal
